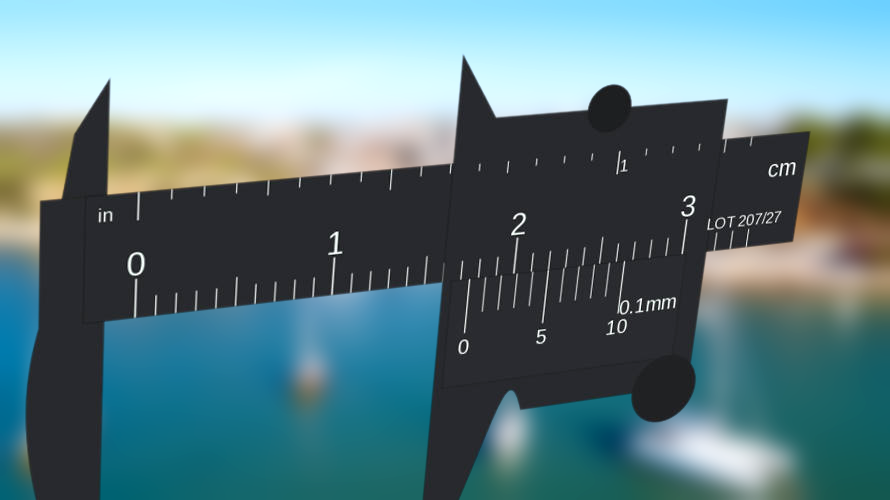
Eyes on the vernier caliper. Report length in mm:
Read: 17.5 mm
